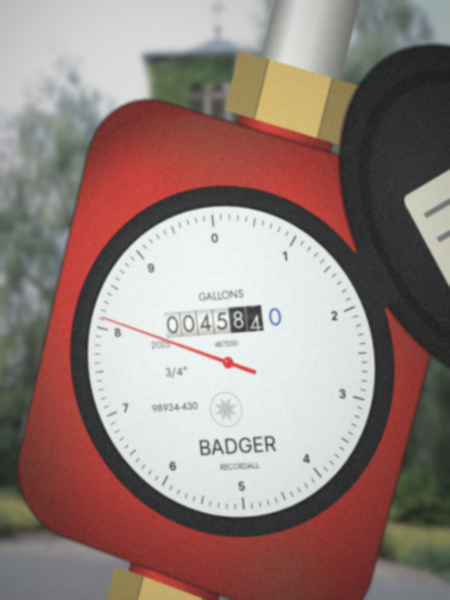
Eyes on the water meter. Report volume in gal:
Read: 45838.1 gal
